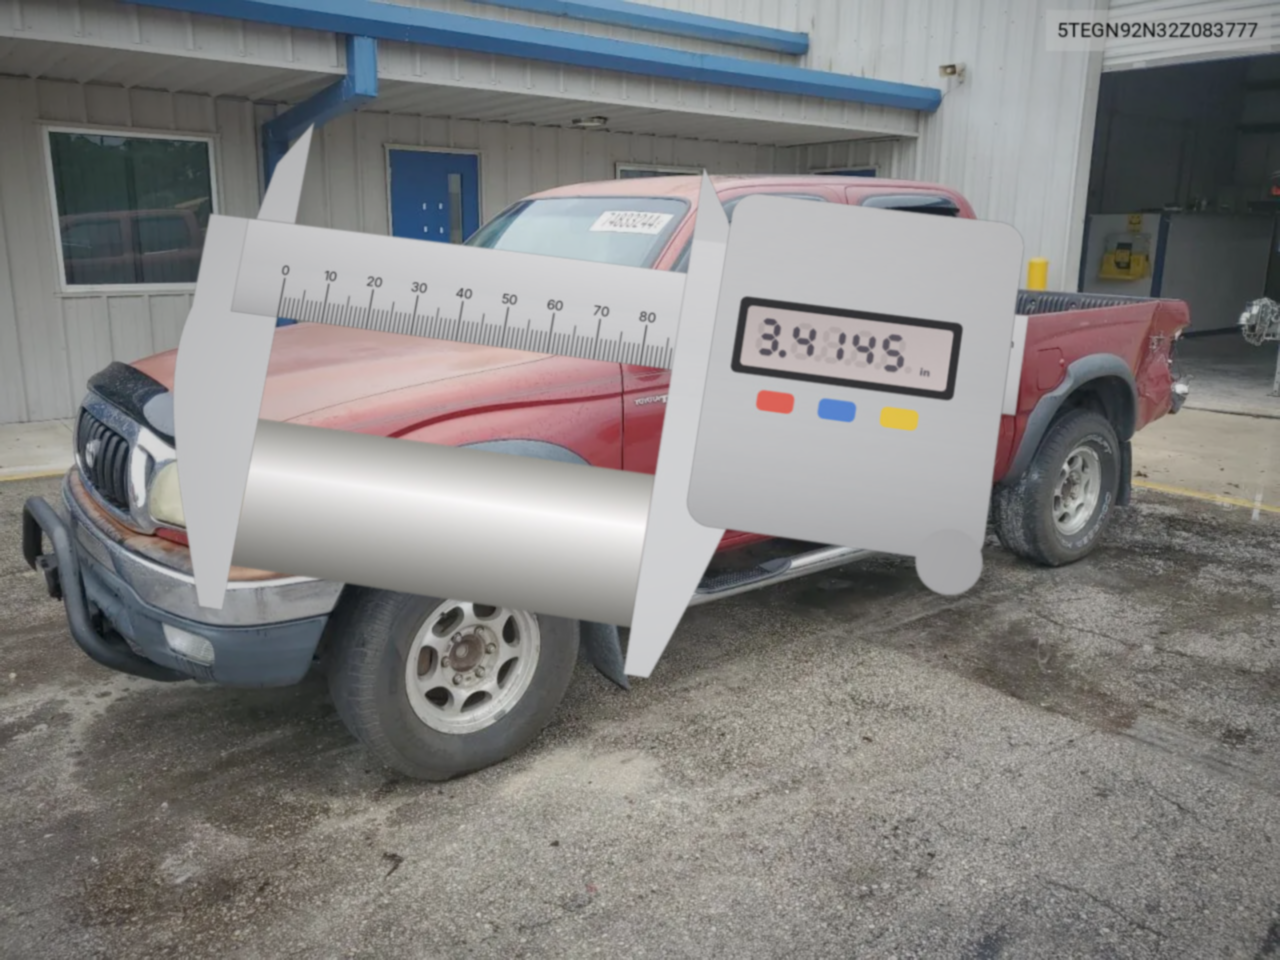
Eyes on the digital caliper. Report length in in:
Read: 3.4145 in
